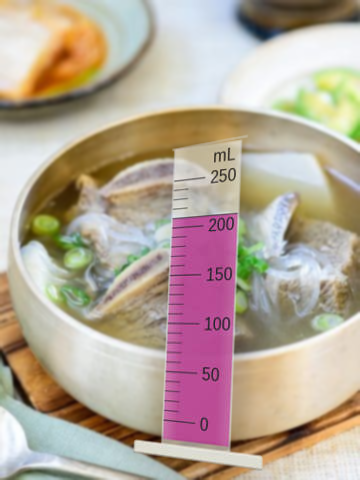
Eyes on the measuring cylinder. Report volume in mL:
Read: 210 mL
